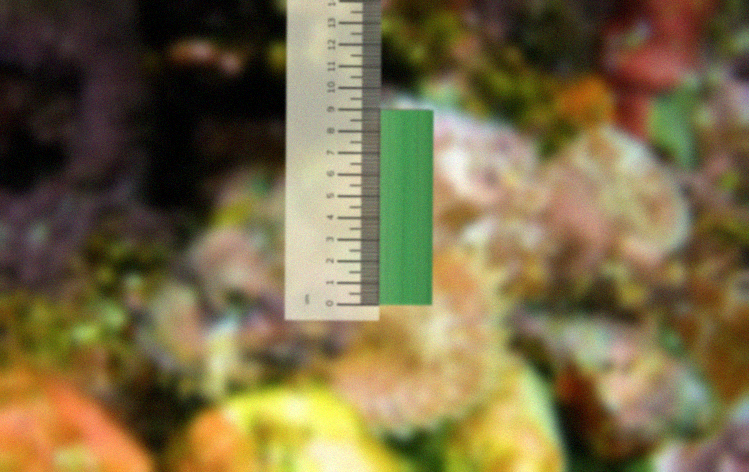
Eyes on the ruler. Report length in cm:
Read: 9 cm
